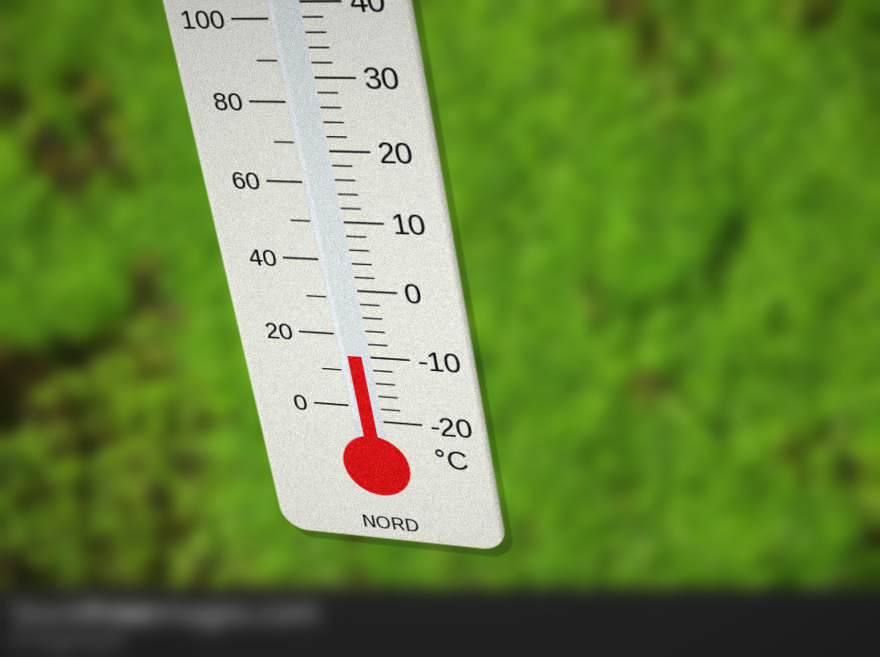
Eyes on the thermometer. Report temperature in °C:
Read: -10 °C
